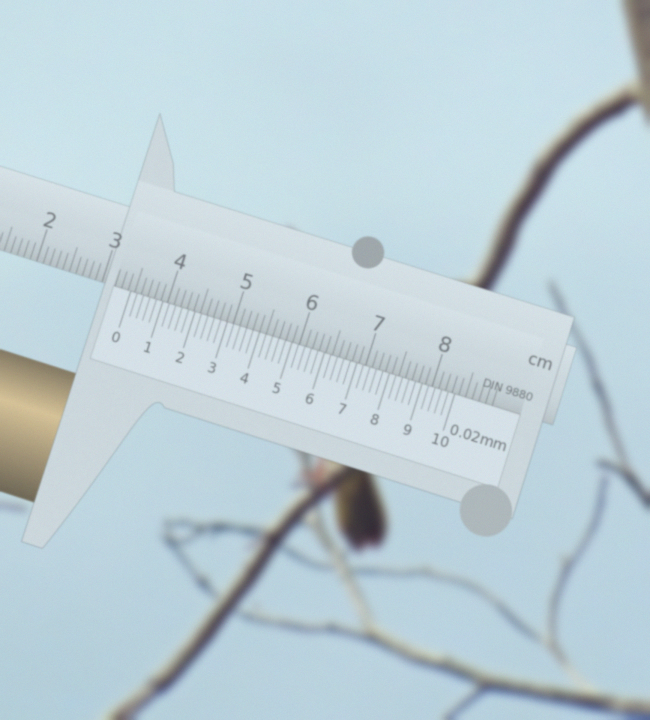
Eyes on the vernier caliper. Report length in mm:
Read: 34.4 mm
